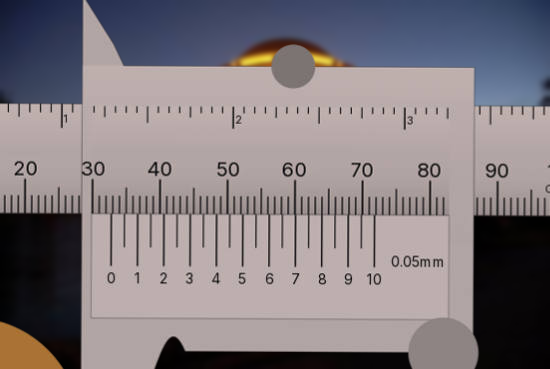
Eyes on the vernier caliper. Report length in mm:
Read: 32.8 mm
